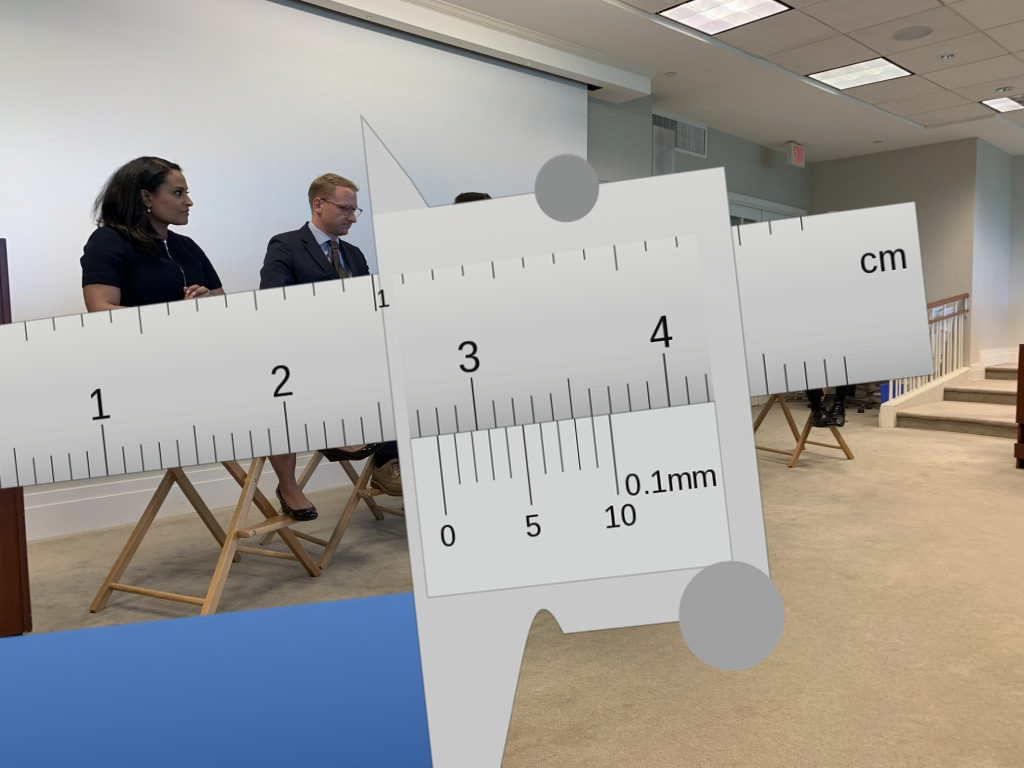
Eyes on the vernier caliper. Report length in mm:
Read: 27.9 mm
